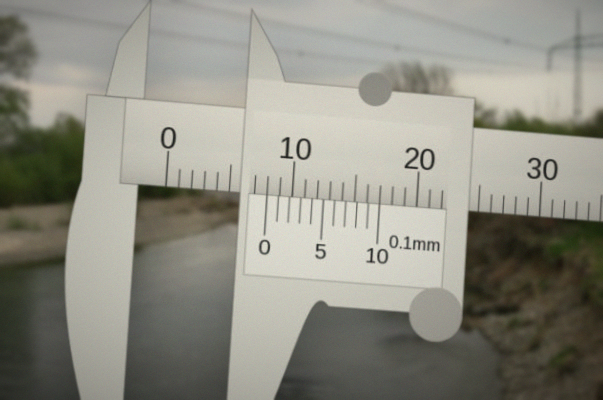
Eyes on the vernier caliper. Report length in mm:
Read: 8.0 mm
